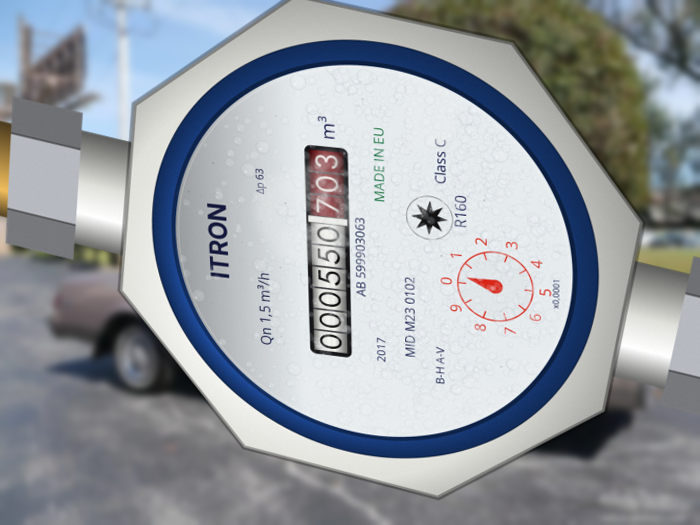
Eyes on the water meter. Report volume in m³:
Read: 550.7030 m³
